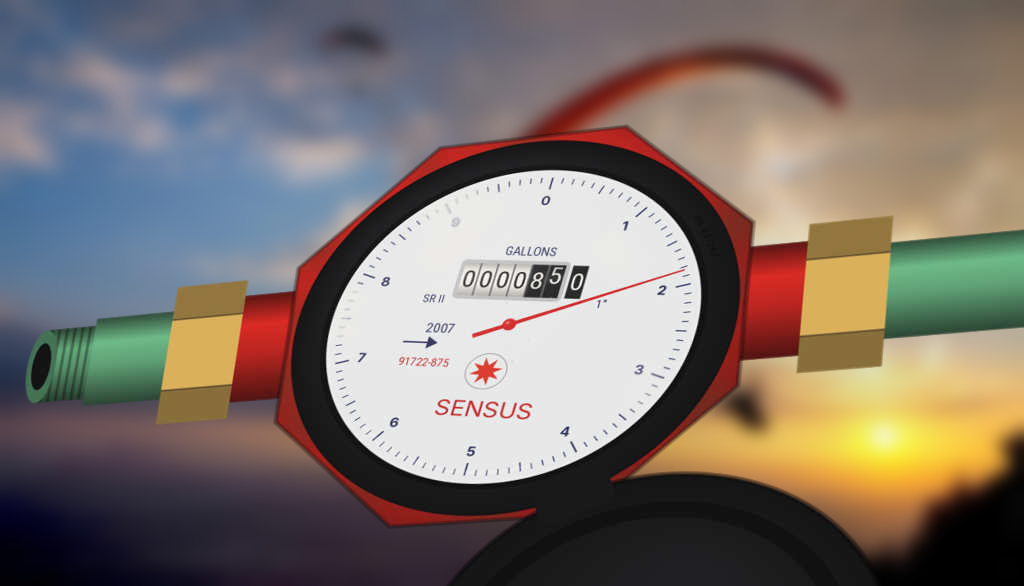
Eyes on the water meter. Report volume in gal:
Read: 851.8 gal
